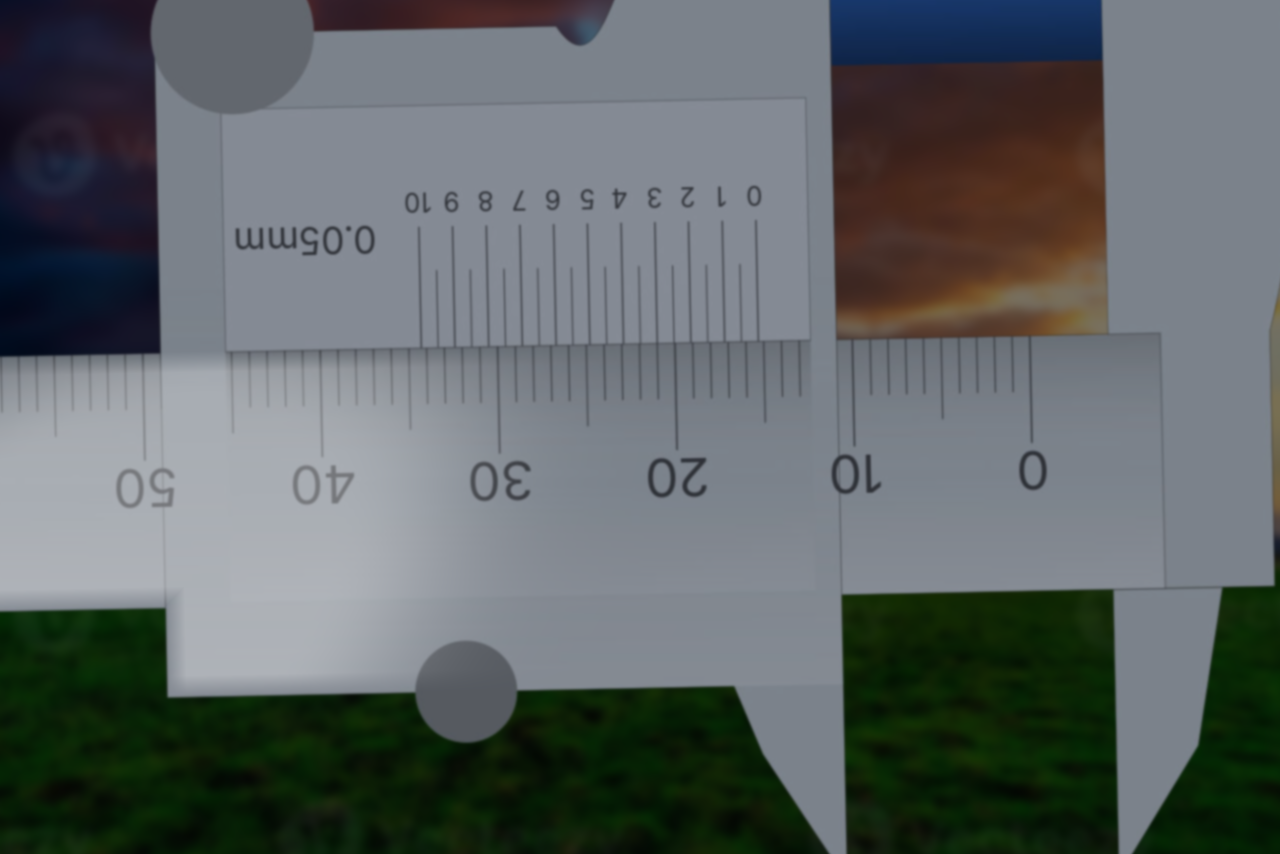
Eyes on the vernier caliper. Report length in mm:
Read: 15.3 mm
